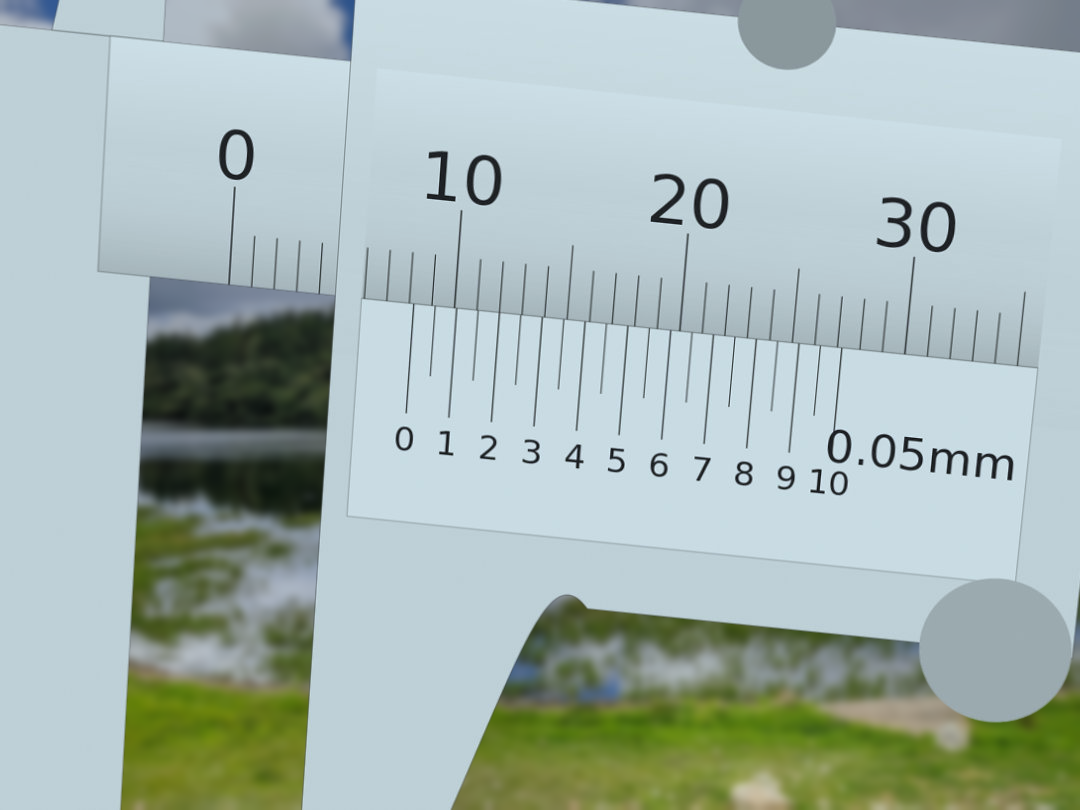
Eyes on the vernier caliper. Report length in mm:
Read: 8.2 mm
